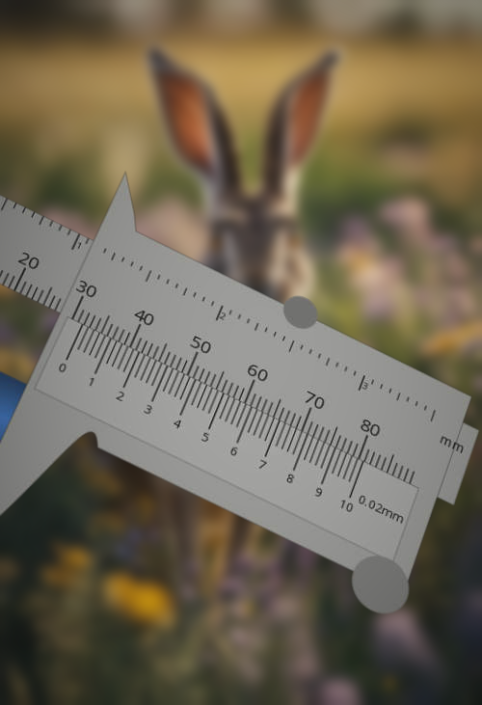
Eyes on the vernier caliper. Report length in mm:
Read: 31.8 mm
